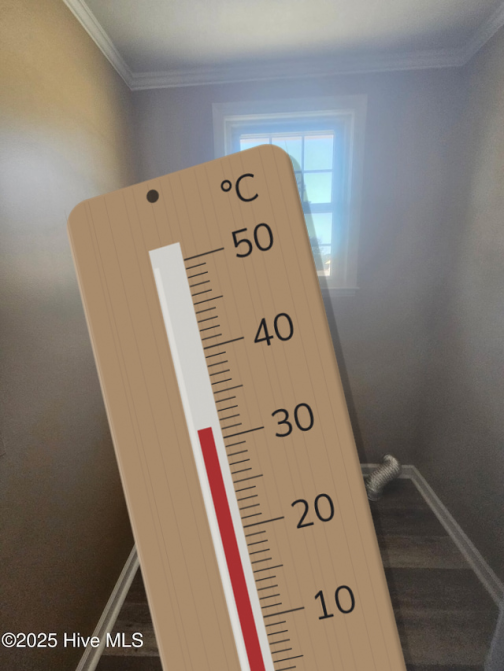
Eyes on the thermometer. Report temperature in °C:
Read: 31.5 °C
